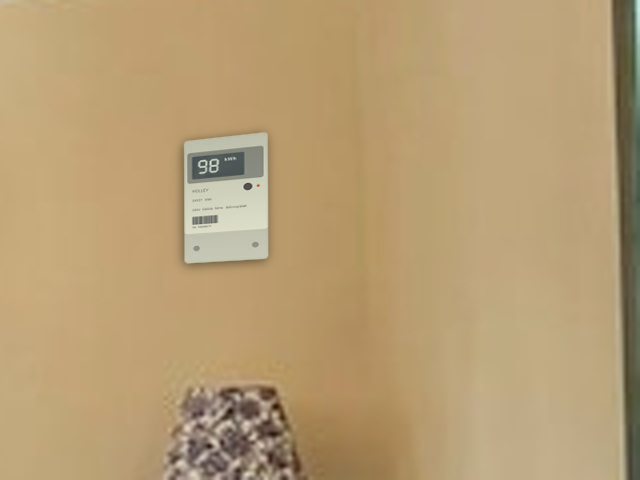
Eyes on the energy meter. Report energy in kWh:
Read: 98 kWh
